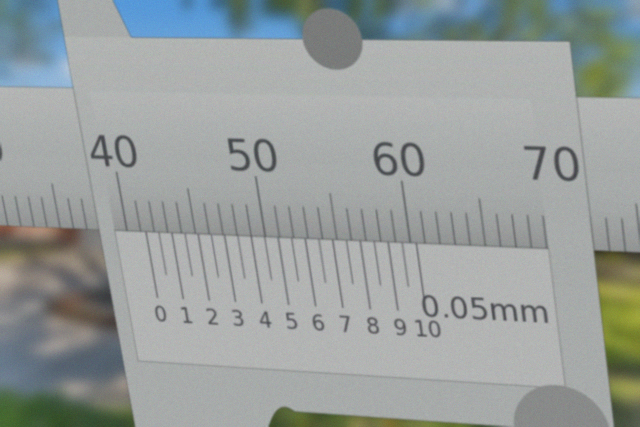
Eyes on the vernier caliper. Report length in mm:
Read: 41.4 mm
